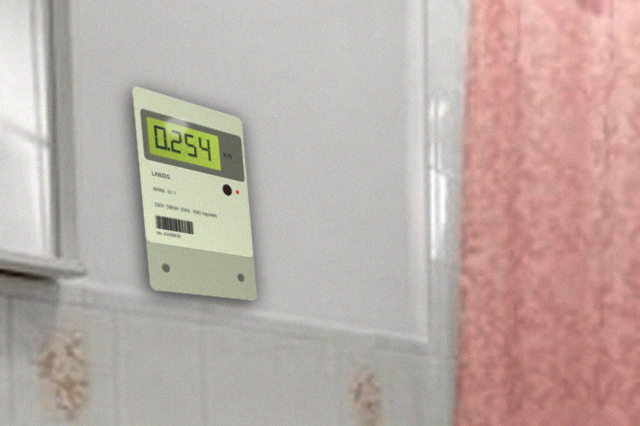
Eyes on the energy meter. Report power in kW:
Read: 0.254 kW
